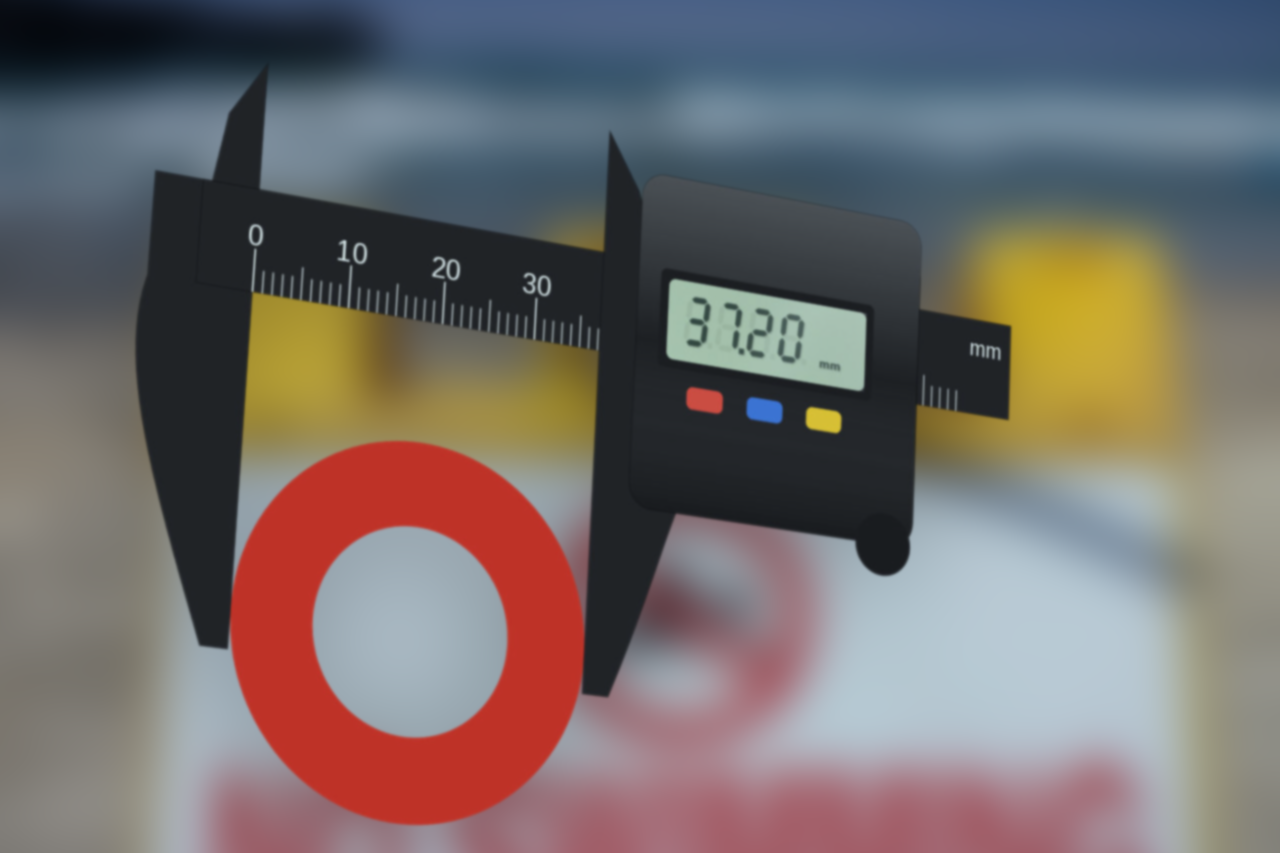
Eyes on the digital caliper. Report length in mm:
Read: 37.20 mm
